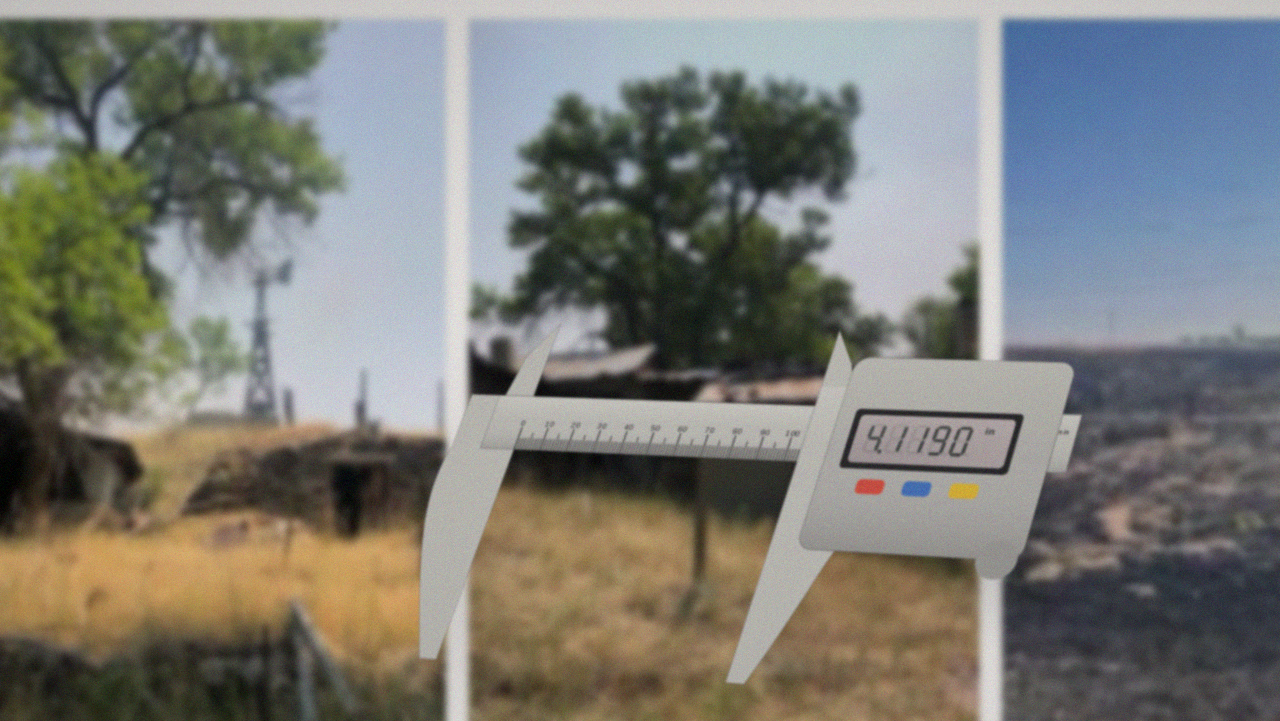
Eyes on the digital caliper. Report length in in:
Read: 4.1190 in
